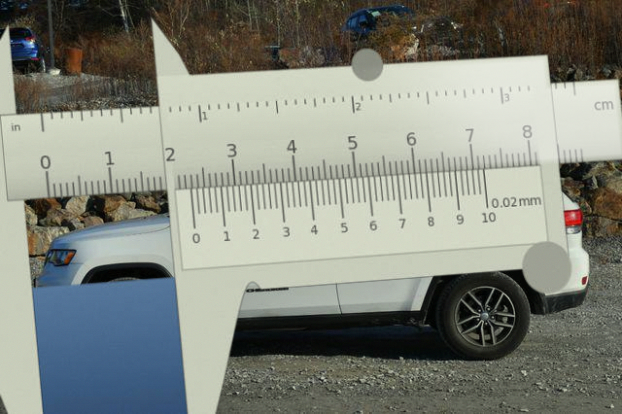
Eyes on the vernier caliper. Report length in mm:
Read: 22.8 mm
